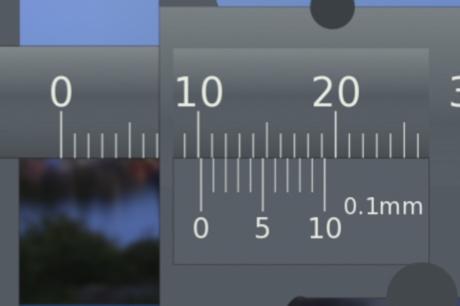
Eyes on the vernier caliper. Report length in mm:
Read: 10.2 mm
